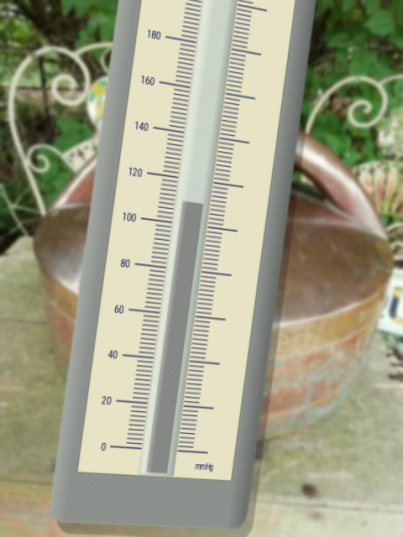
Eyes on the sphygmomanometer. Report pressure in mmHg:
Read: 110 mmHg
